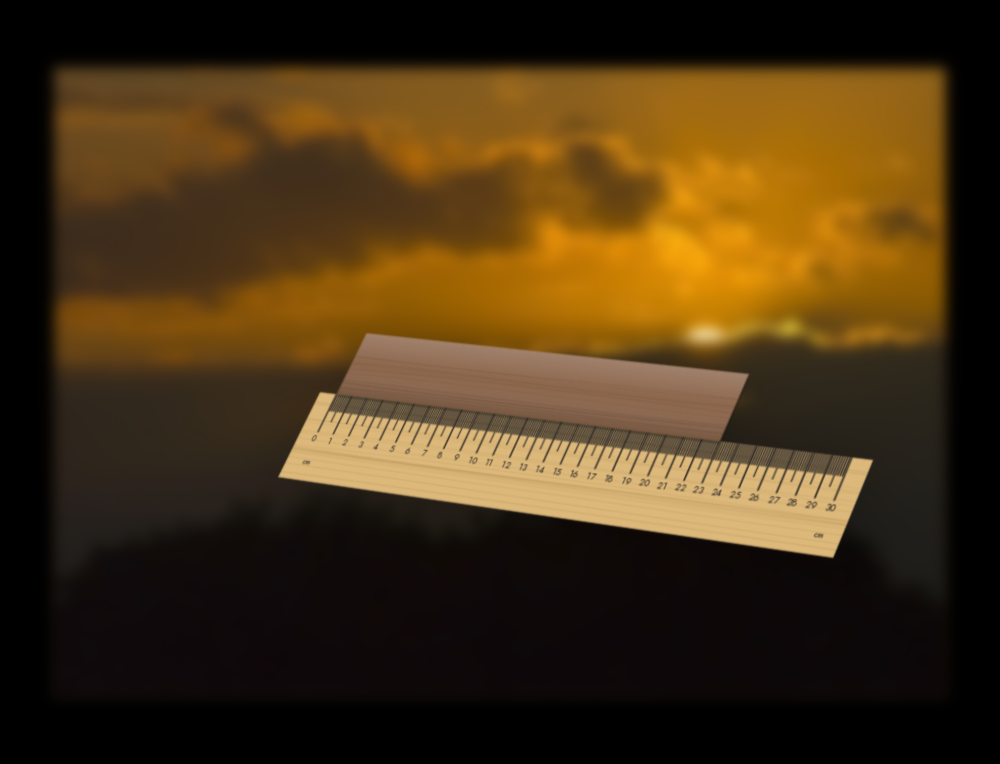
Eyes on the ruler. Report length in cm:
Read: 23 cm
